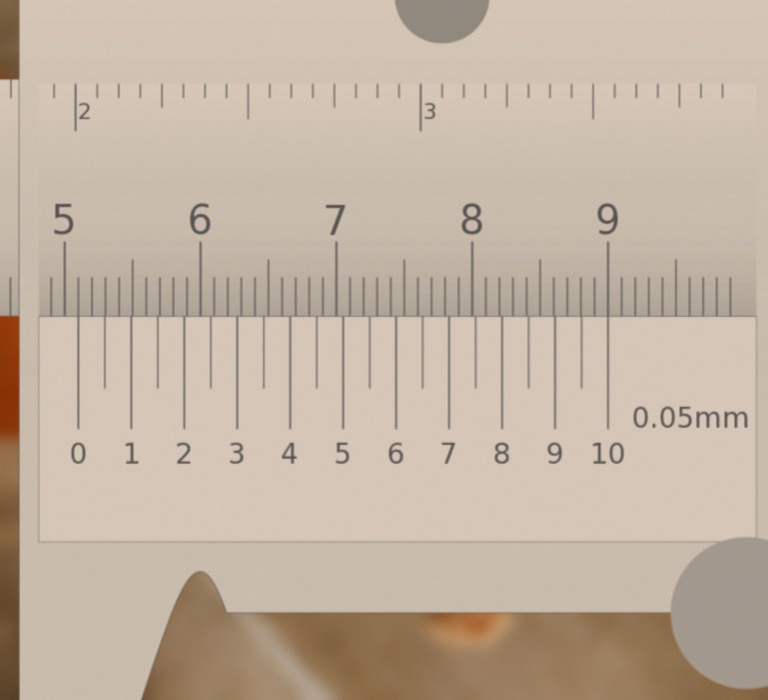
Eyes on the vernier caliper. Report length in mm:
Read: 51.0 mm
